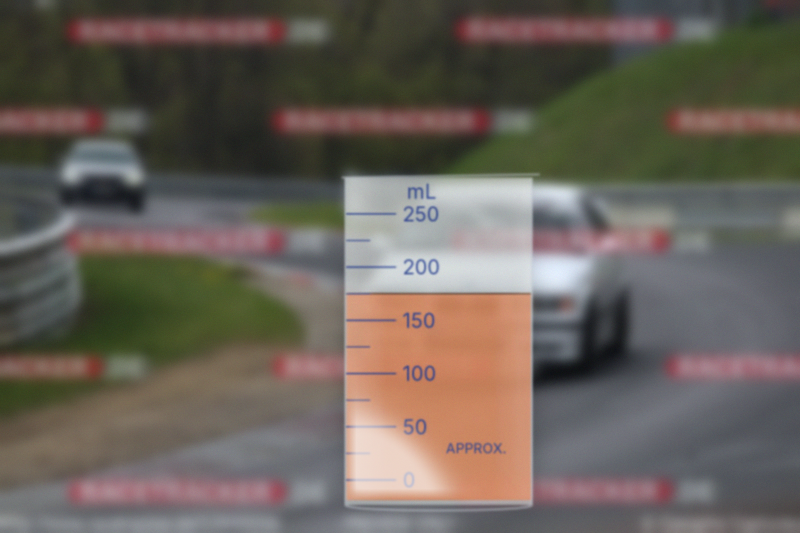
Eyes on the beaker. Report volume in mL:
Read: 175 mL
